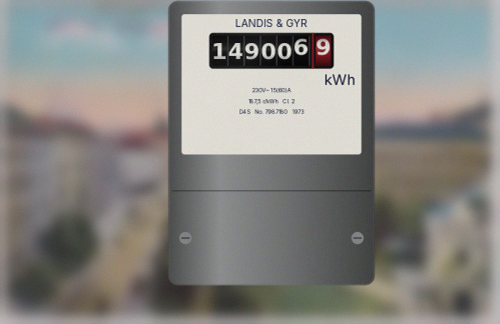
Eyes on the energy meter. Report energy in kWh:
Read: 149006.9 kWh
